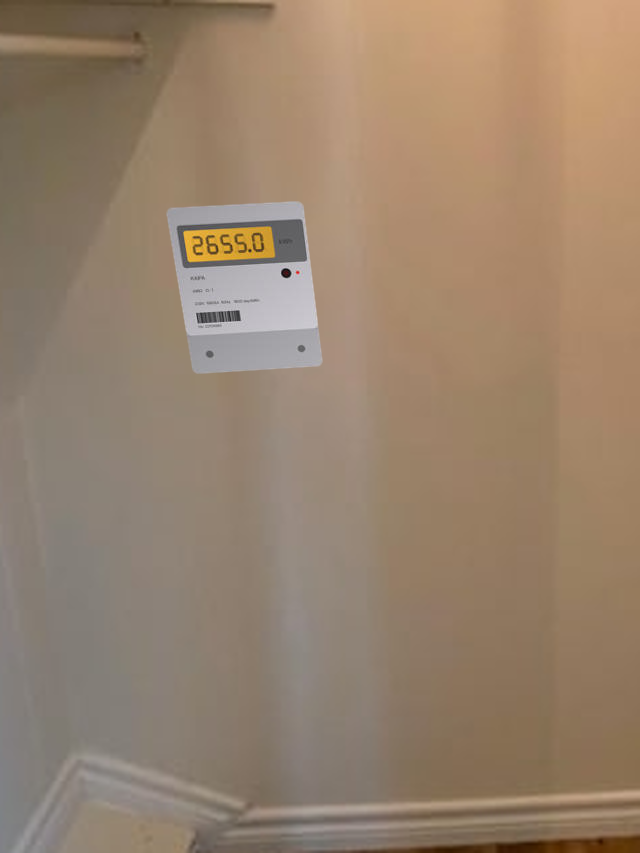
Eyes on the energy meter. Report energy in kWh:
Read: 2655.0 kWh
